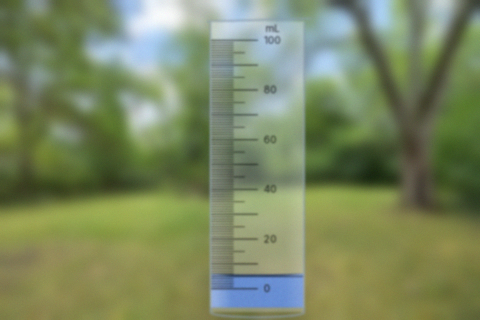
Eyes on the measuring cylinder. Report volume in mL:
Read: 5 mL
